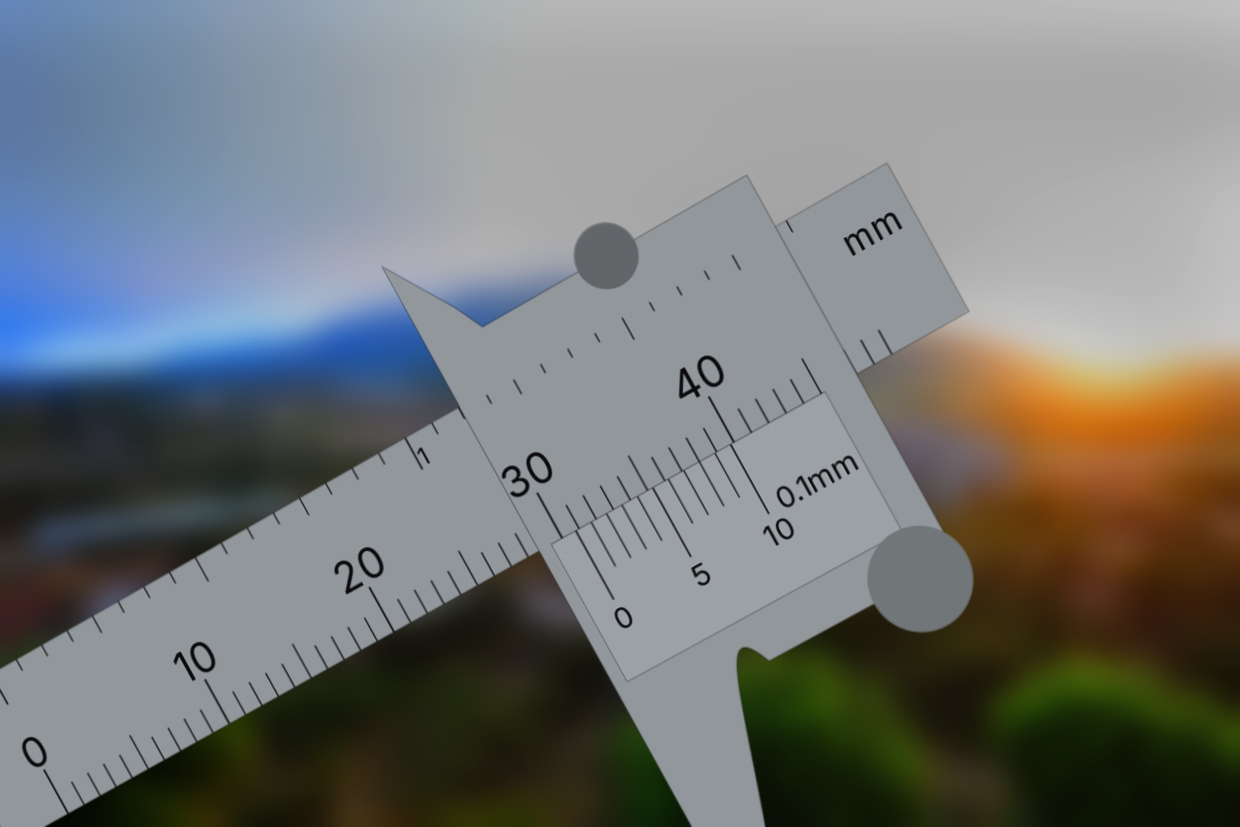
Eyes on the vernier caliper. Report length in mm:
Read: 30.8 mm
